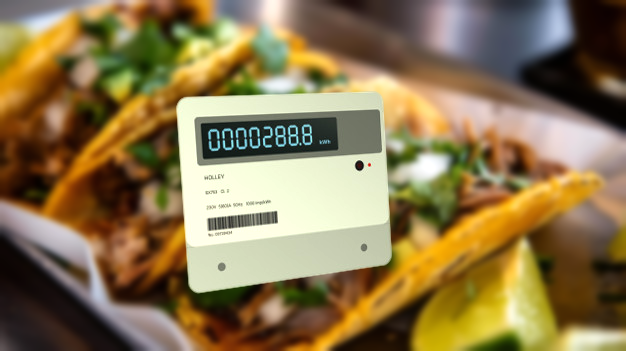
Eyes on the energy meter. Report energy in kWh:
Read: 288.8 kWh
